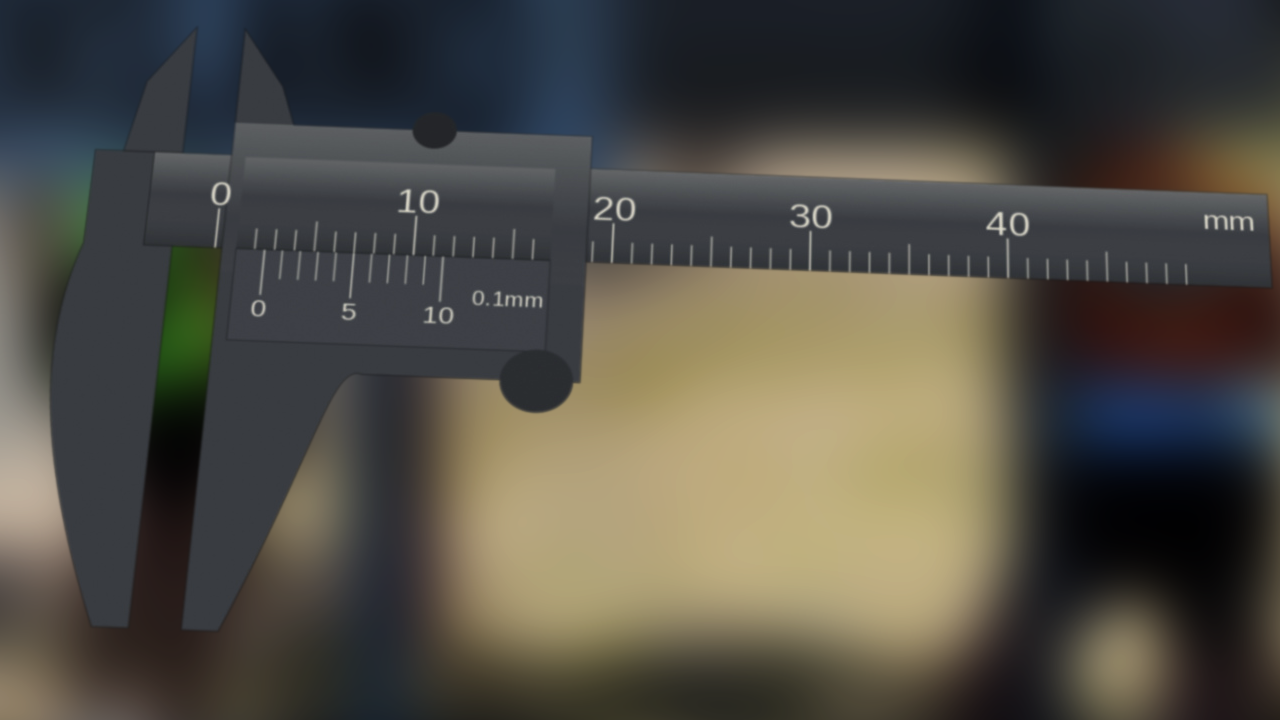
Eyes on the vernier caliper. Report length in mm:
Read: 2.5 mm
